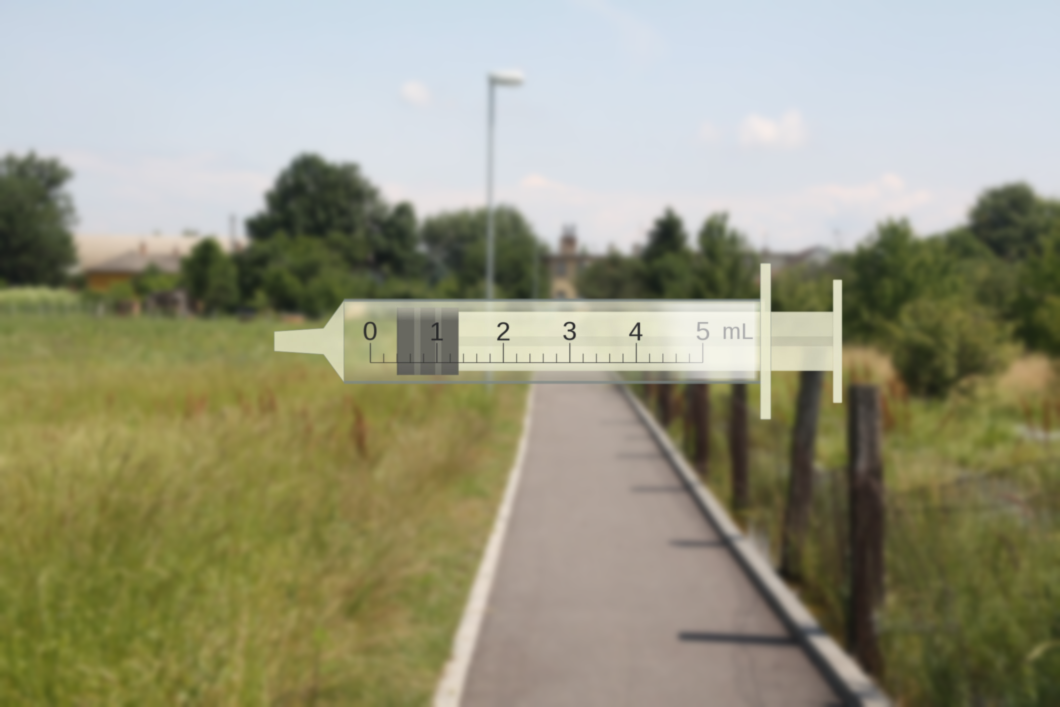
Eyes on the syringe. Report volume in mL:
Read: 0.4 mL
